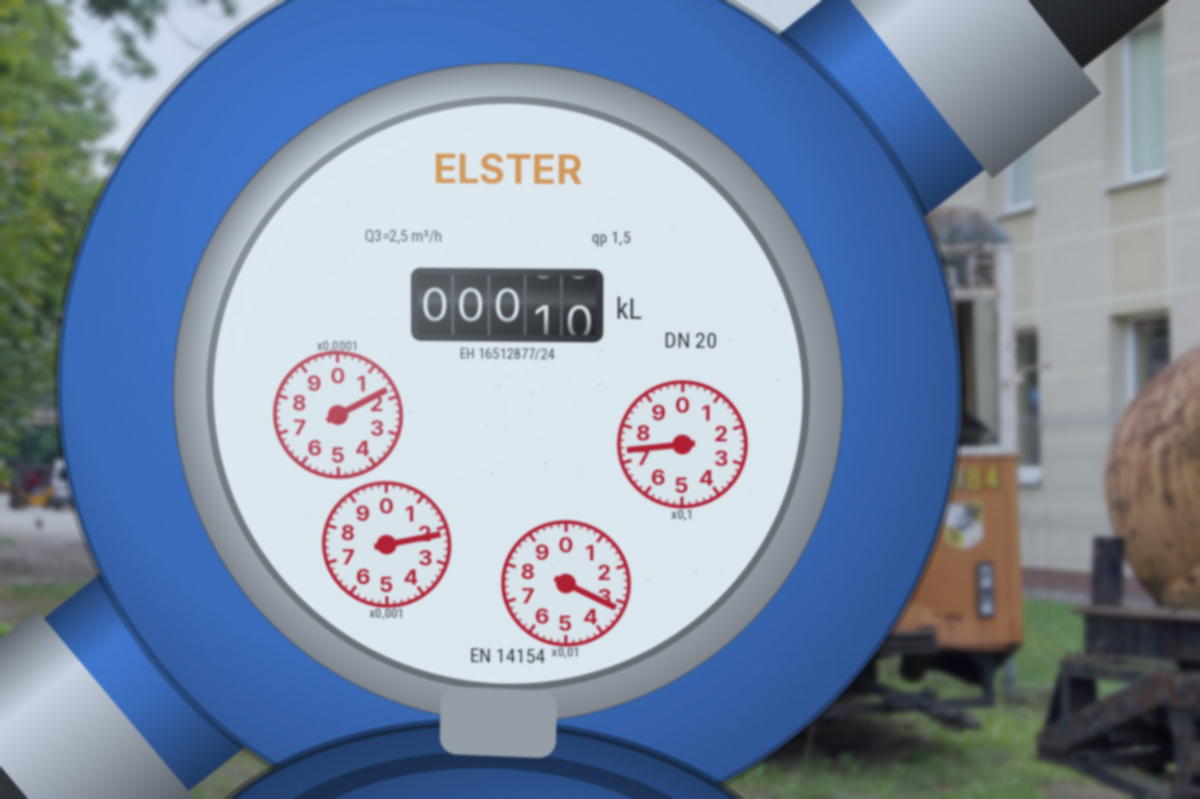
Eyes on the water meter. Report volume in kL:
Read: 9.7321 kL
